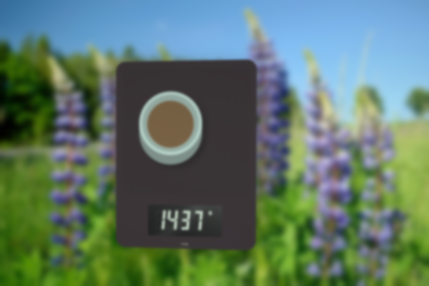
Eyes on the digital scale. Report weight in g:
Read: 1437 g
